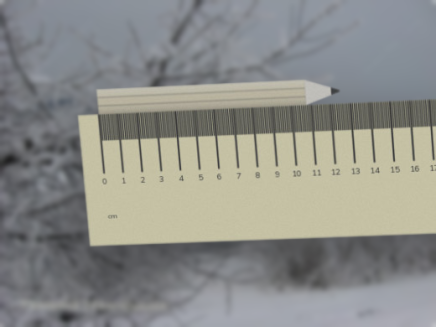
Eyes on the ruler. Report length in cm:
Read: 12.5 cm
